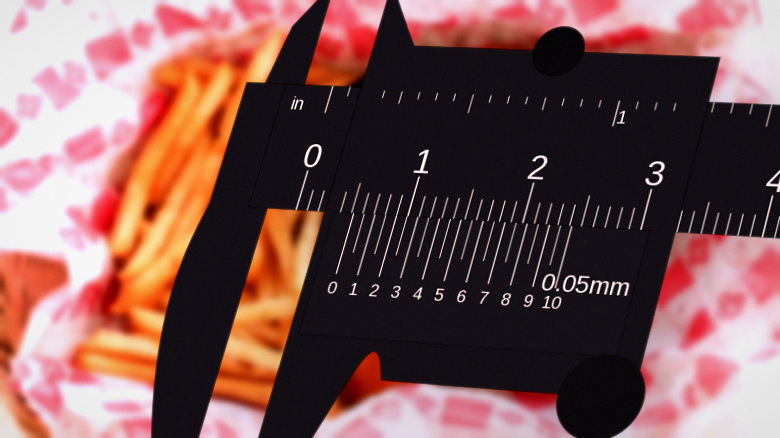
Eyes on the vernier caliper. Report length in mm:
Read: 5.2 mm
